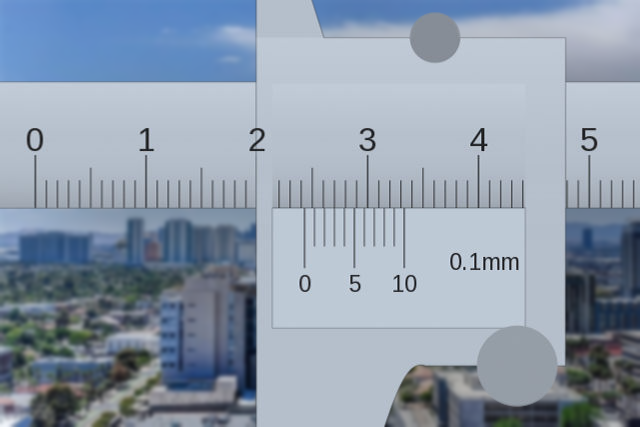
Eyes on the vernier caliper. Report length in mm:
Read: 24.3 mm
